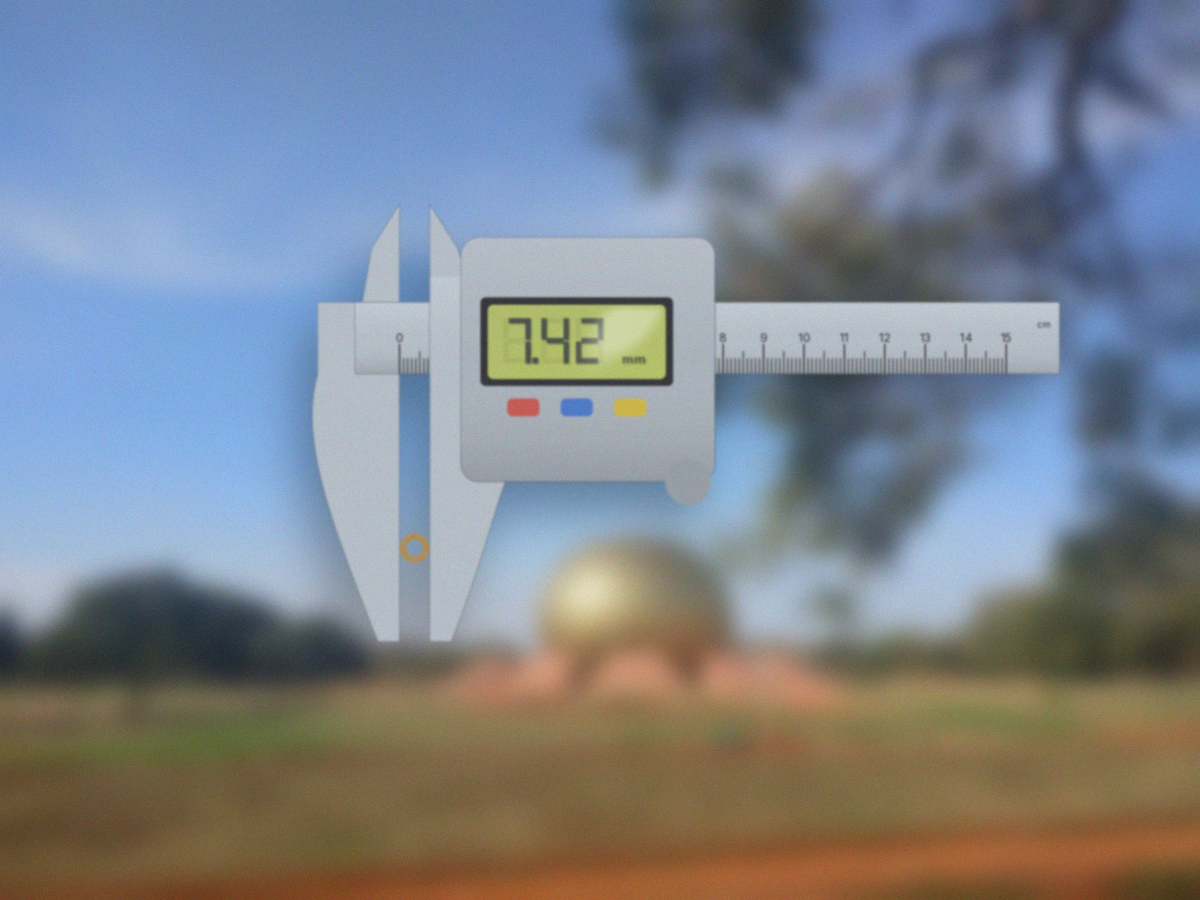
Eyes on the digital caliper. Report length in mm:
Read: 7.42 mm
